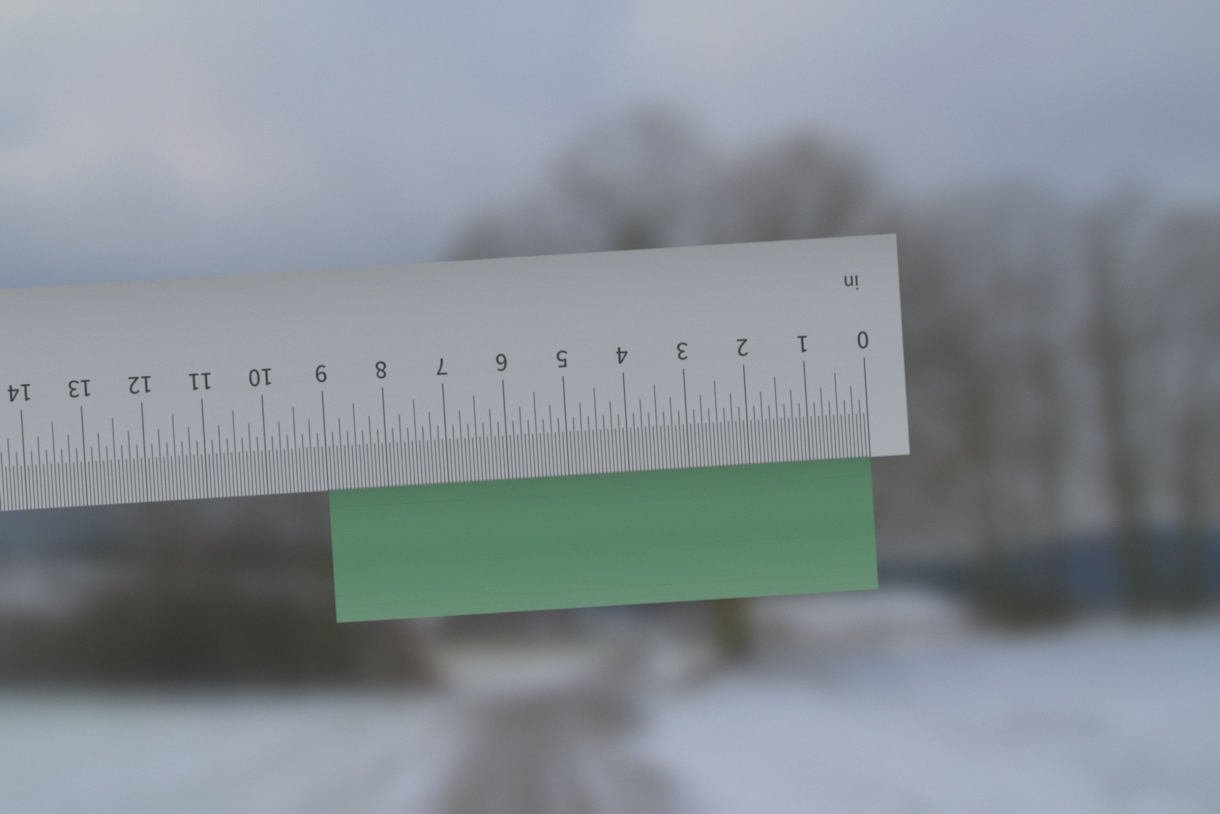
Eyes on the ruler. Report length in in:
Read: 9 in
